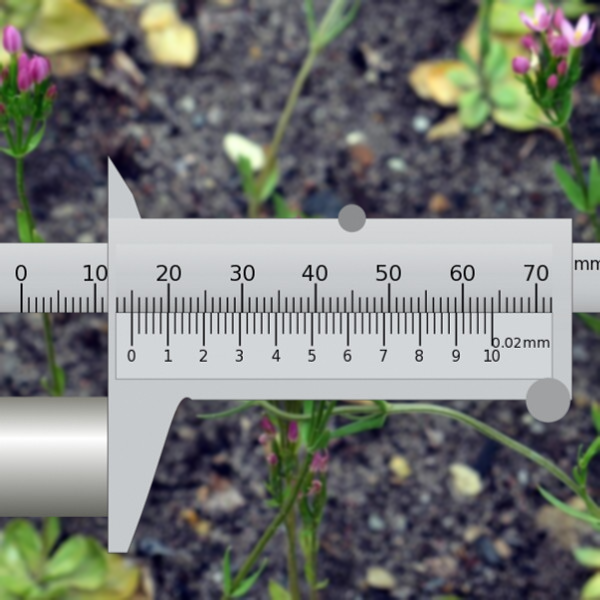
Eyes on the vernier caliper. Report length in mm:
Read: 15.0 mm
